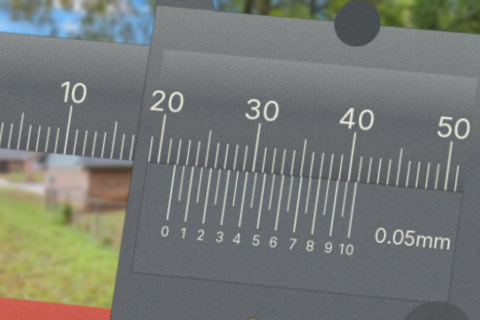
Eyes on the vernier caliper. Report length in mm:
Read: 21.8 mm
